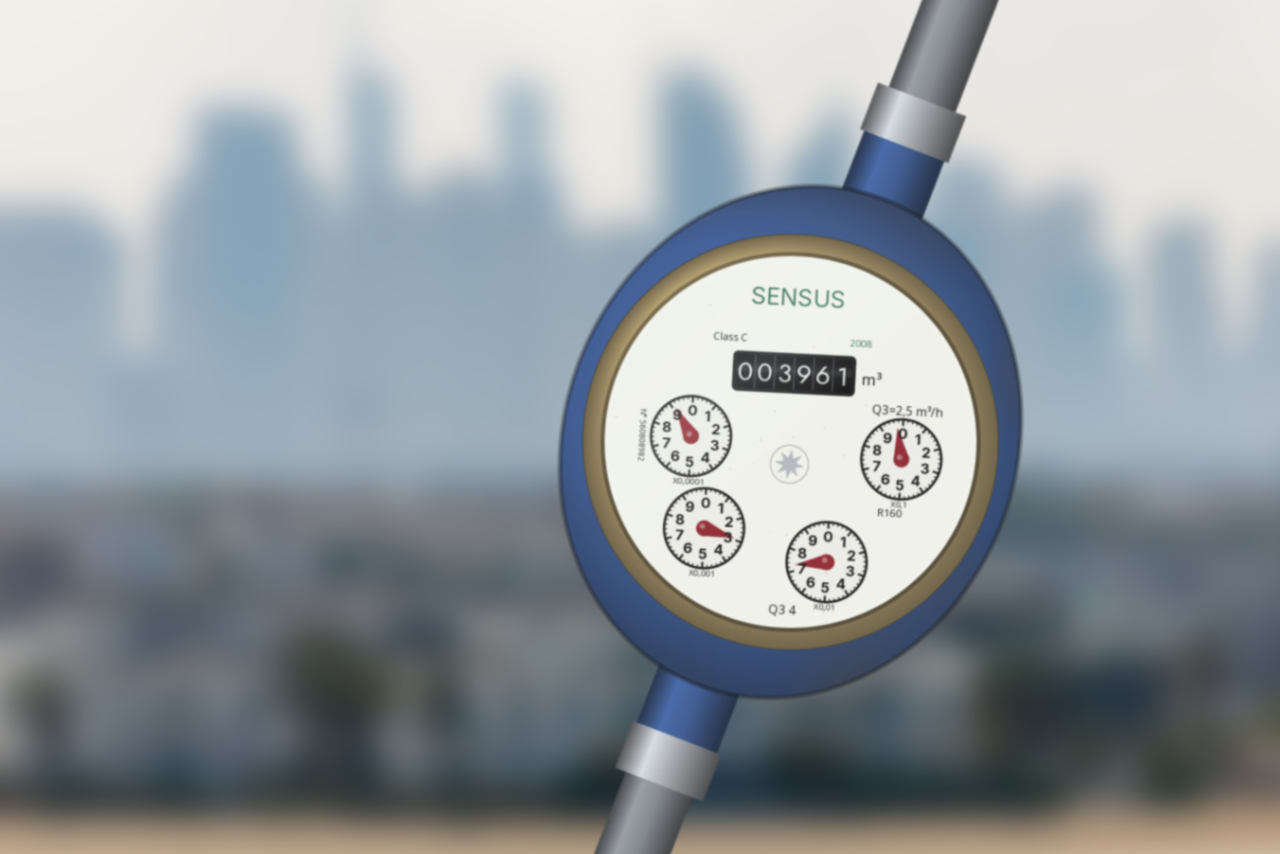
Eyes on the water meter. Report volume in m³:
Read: 3960.9729 m³
